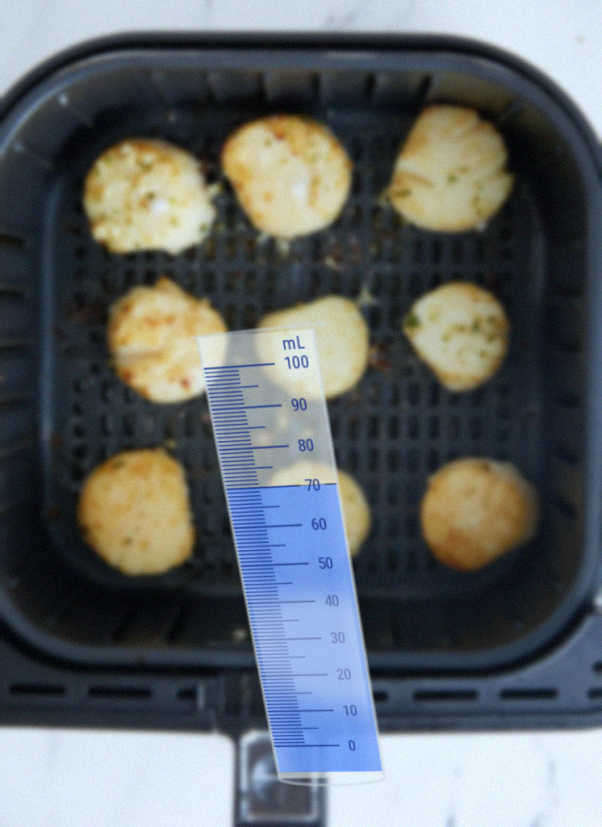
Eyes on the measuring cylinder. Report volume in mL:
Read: 70 mL
